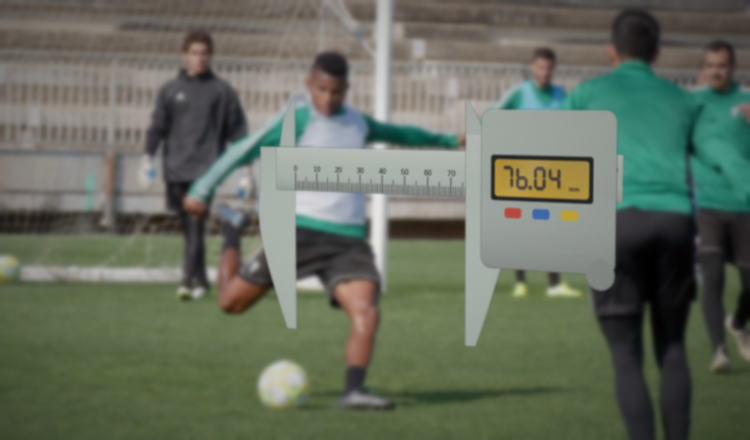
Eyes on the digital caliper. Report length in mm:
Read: 76.04 mm
